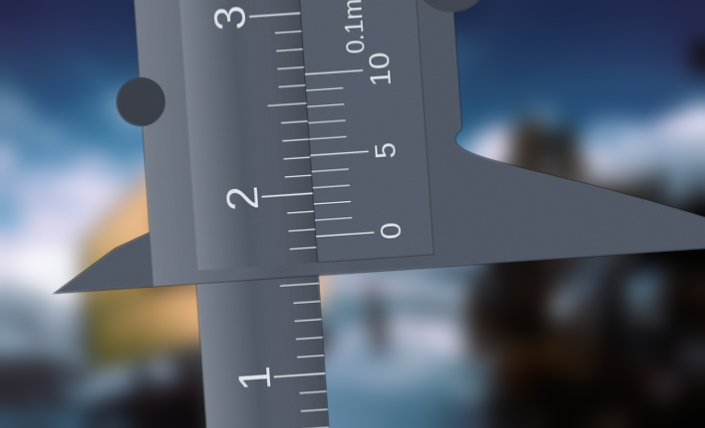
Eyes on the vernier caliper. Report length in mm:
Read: 17.6 mm
